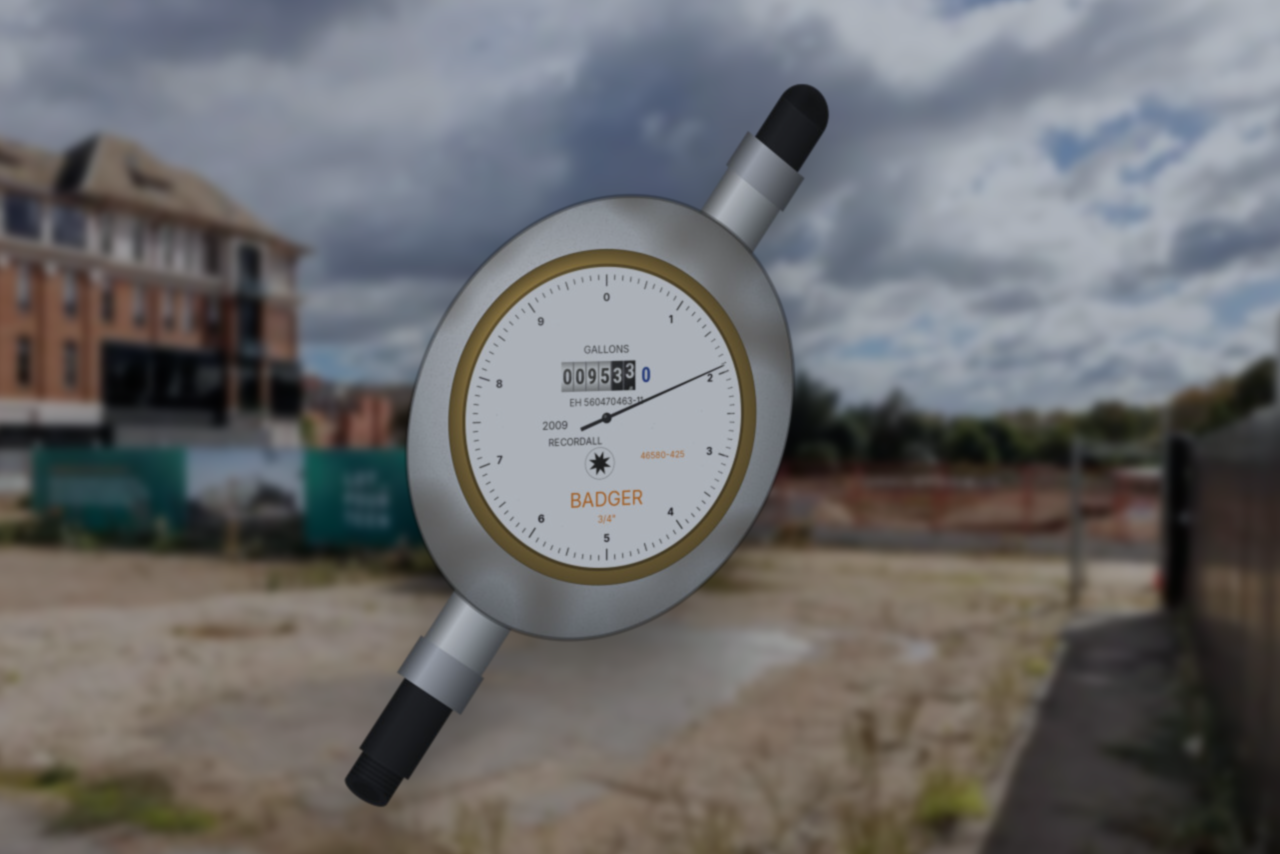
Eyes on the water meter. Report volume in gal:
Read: 95331.9 gal
